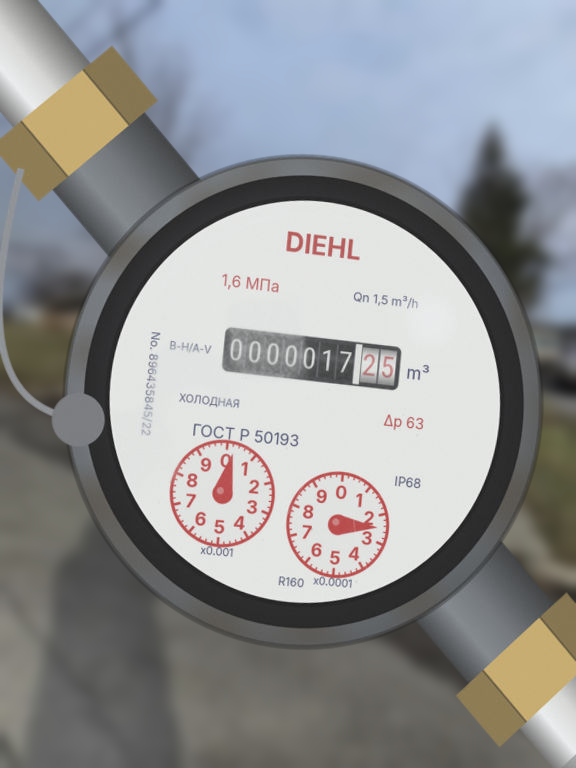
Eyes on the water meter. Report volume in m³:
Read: 17.2502 m³
